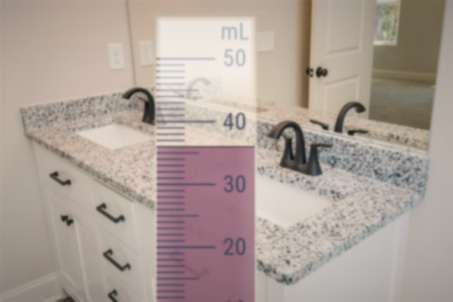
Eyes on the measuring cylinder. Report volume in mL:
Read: 36 mL
